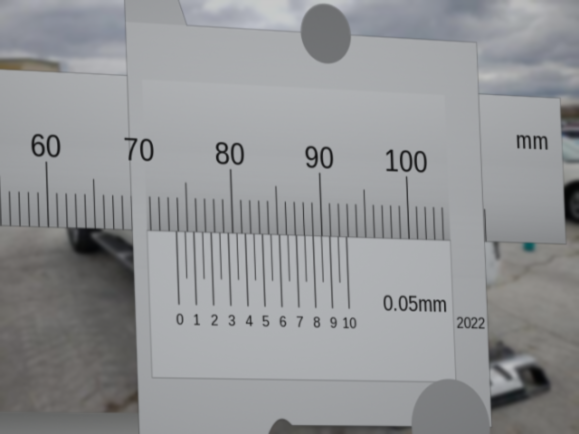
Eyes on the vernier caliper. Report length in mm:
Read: 73.8 mm
